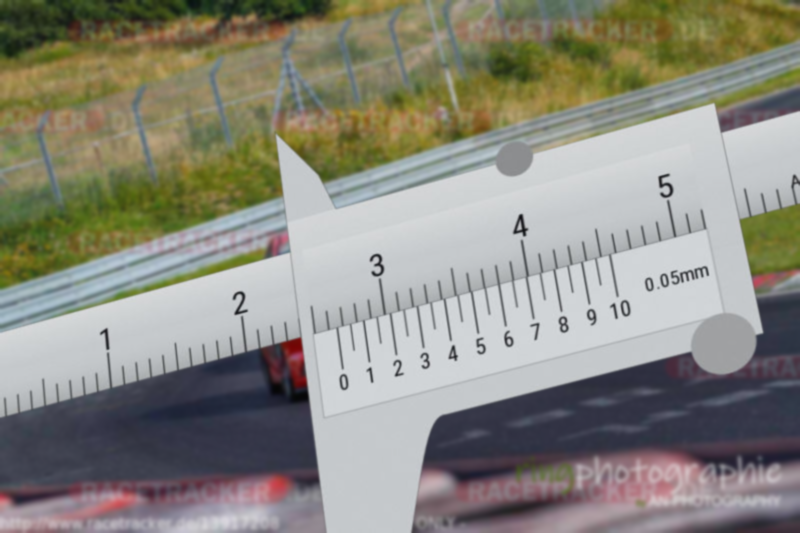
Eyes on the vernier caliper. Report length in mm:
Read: 26.6 mm
